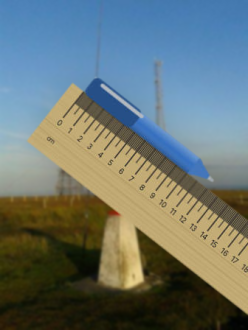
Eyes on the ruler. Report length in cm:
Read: 12 cm
